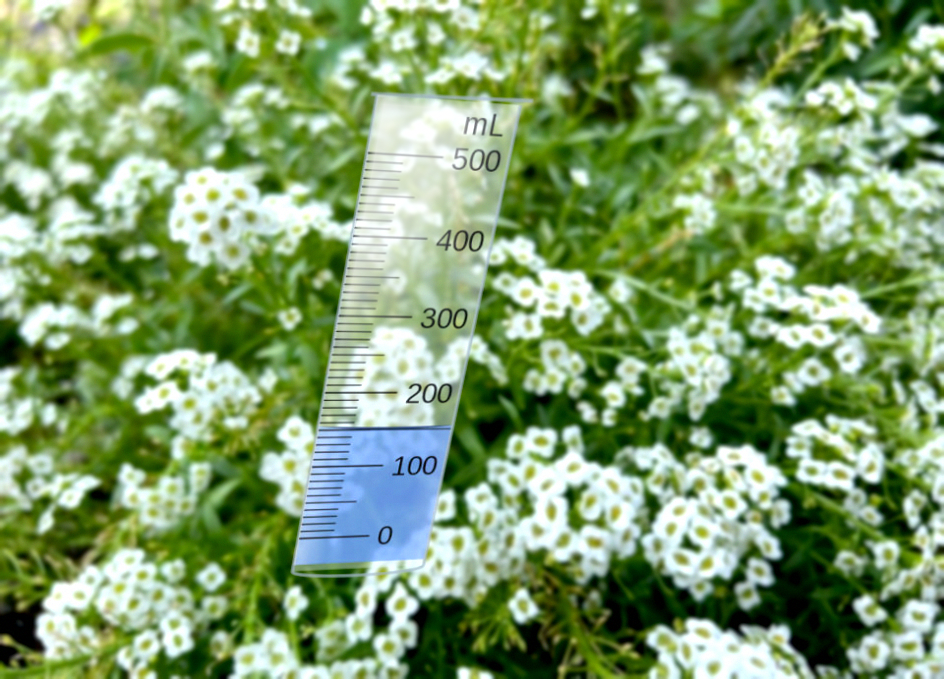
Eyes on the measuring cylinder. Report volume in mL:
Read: 150 mL
